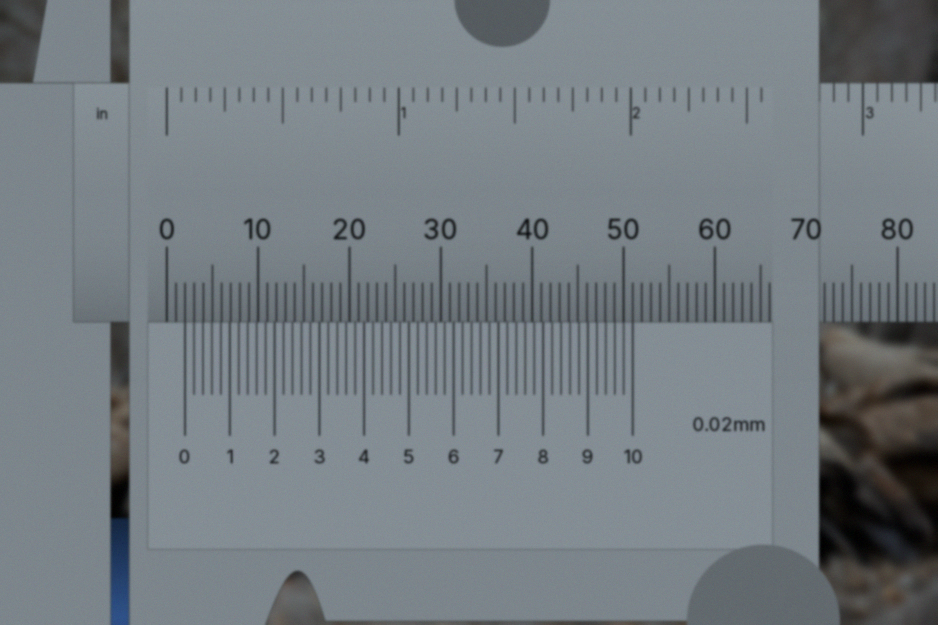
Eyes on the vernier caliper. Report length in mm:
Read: 2.0 mm
